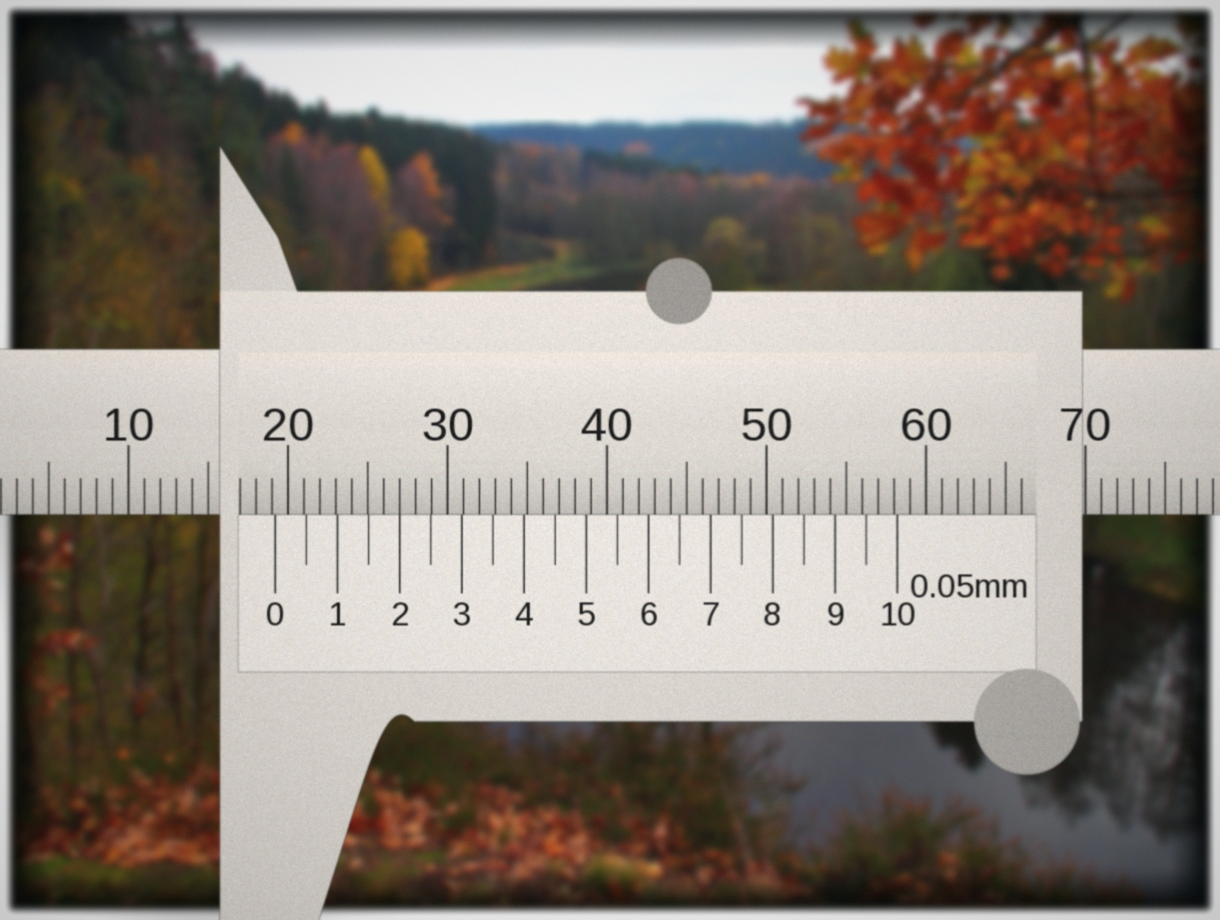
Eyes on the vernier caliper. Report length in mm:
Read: 19.2 mm
